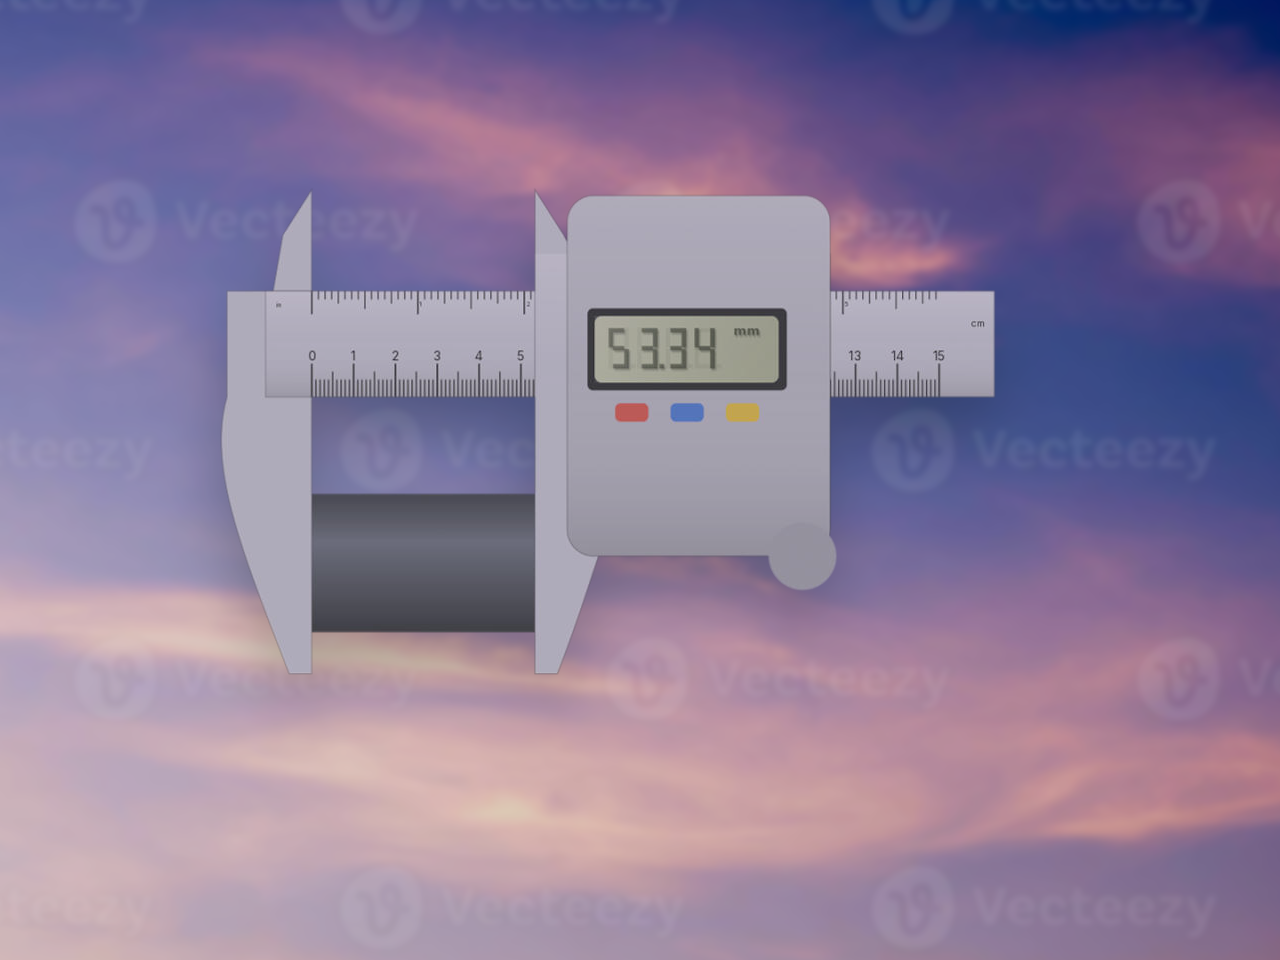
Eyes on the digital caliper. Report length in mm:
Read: 53.34 mm
